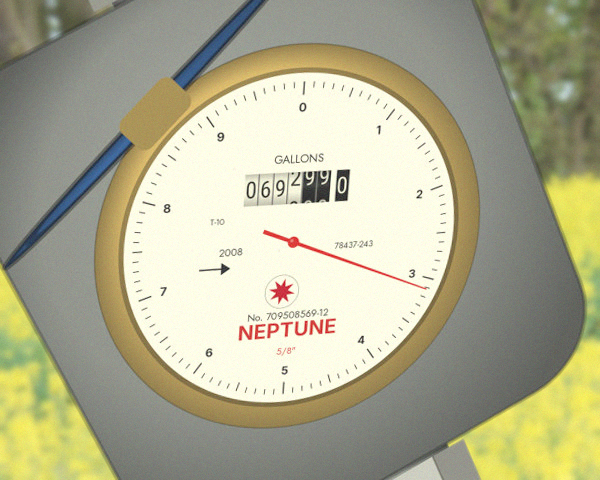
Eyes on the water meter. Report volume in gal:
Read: 692993.1 gal
